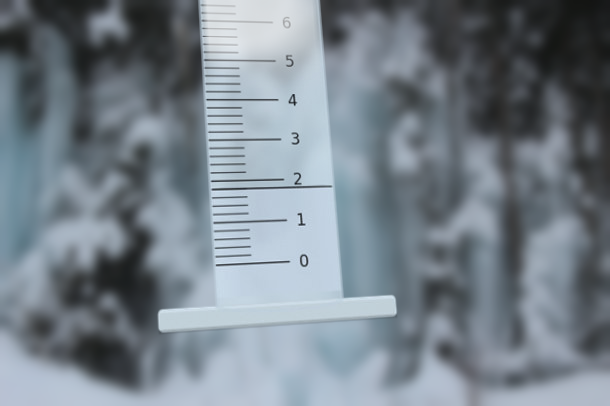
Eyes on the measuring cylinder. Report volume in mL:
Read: 1.8 mL
